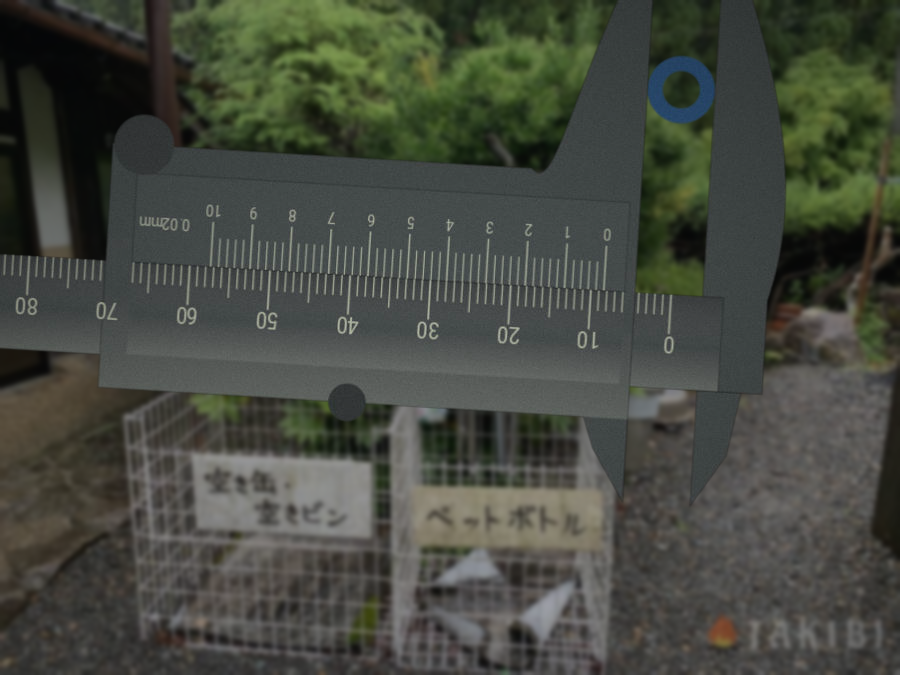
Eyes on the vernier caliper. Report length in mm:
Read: 8.4 mm
